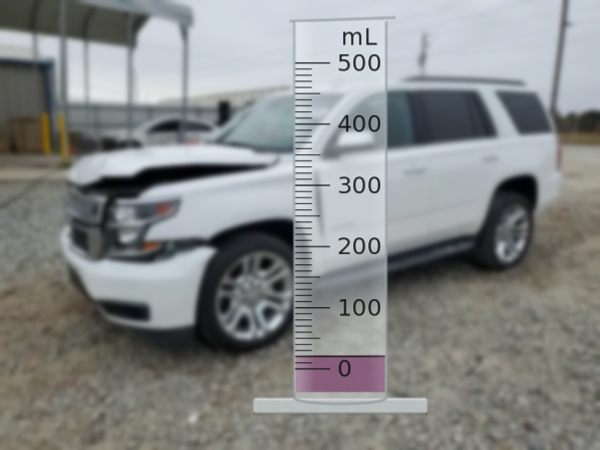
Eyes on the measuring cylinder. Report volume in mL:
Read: 20 mL
